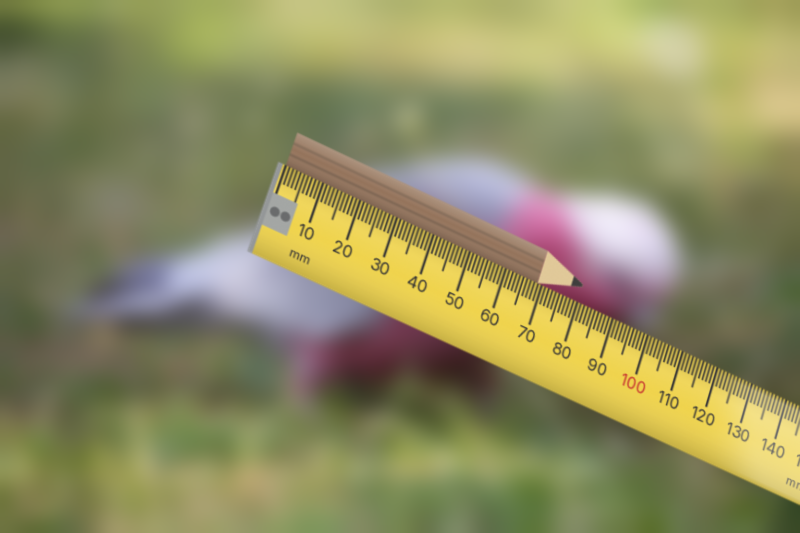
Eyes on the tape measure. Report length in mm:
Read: 80 mm
